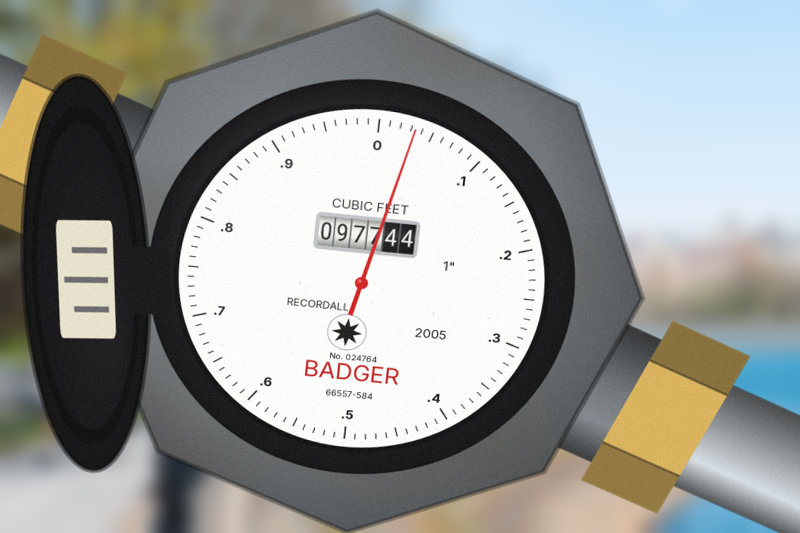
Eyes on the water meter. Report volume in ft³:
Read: 97744.03 ft³
